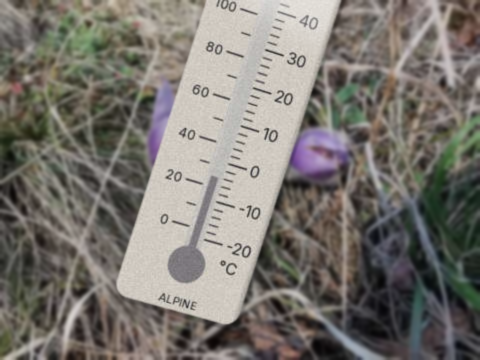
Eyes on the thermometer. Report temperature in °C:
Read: -4 °C
